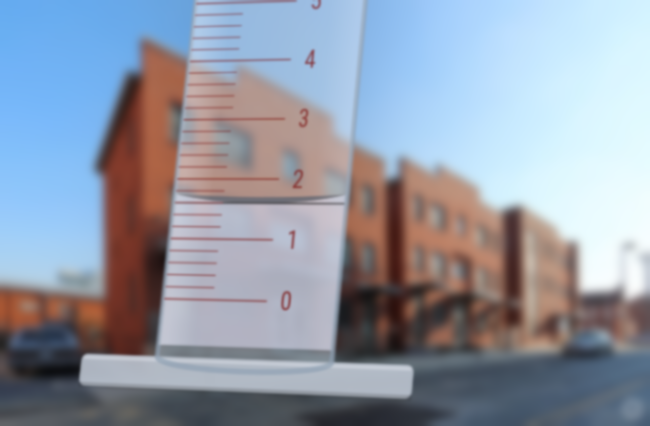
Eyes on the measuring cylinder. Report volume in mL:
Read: 1.6 mL
